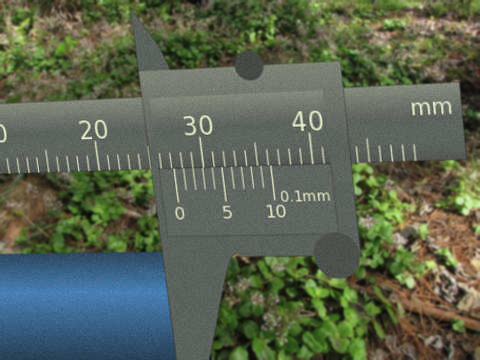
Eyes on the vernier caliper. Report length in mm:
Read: 27.2 mm
